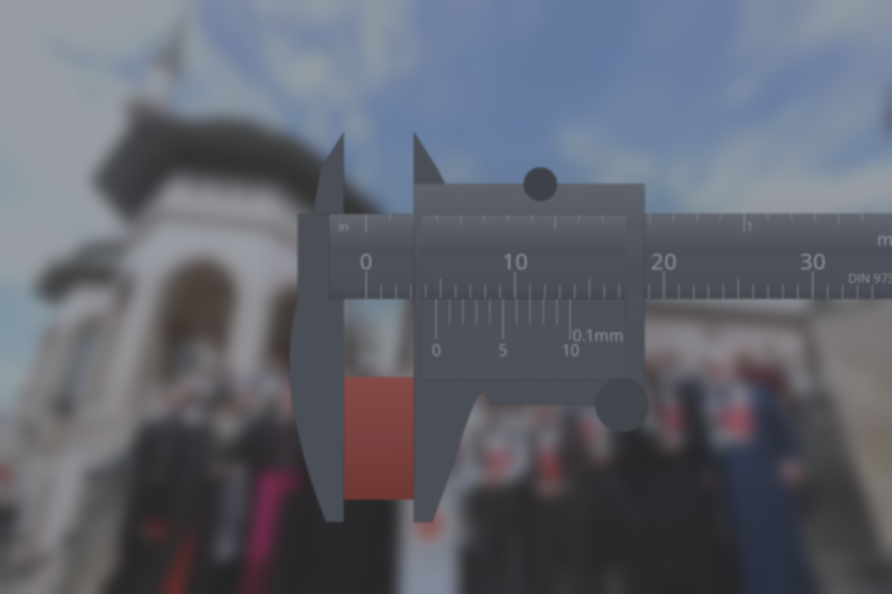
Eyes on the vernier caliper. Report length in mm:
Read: 4.7 mm
